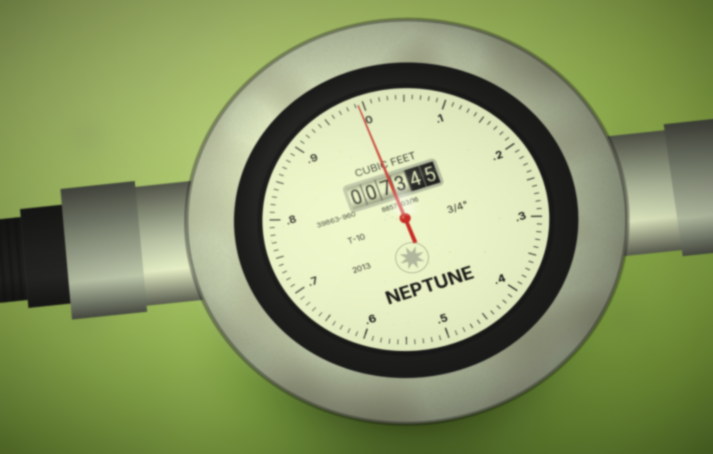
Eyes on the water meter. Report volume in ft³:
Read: 7344.99 ft³
